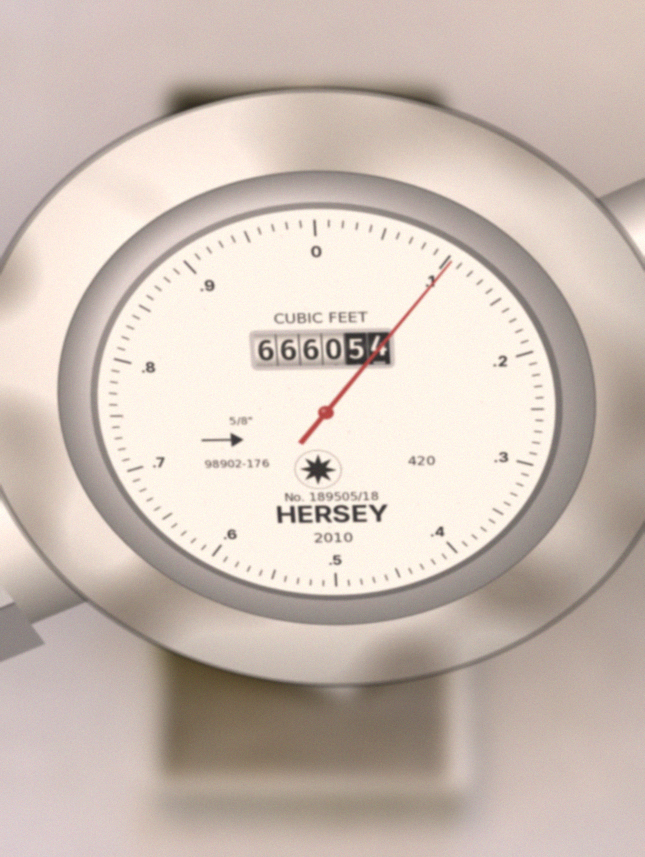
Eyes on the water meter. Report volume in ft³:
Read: 666054.10 ft³
